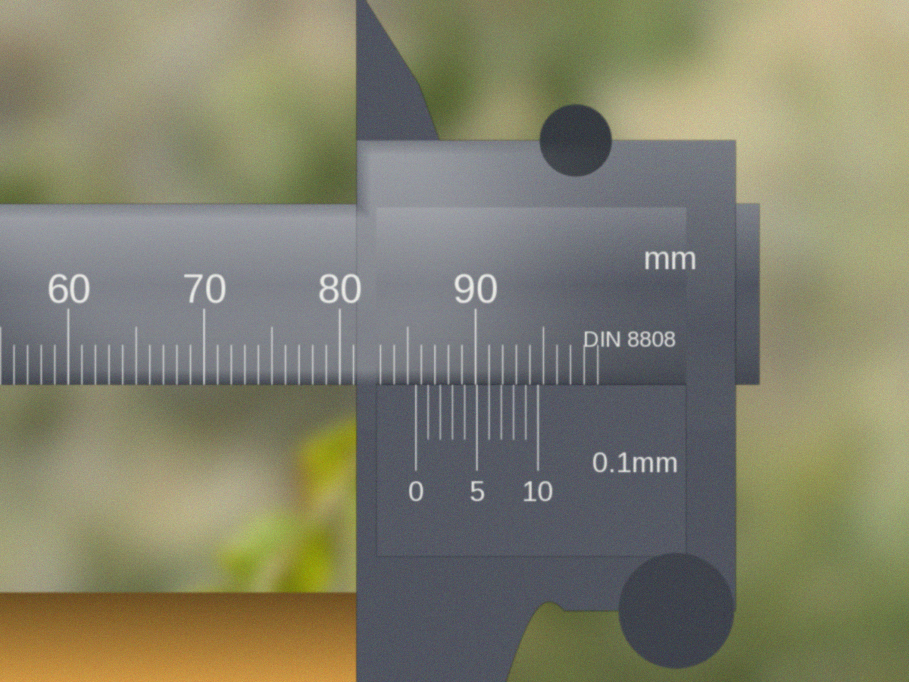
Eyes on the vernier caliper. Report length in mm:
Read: 85.6 mm
